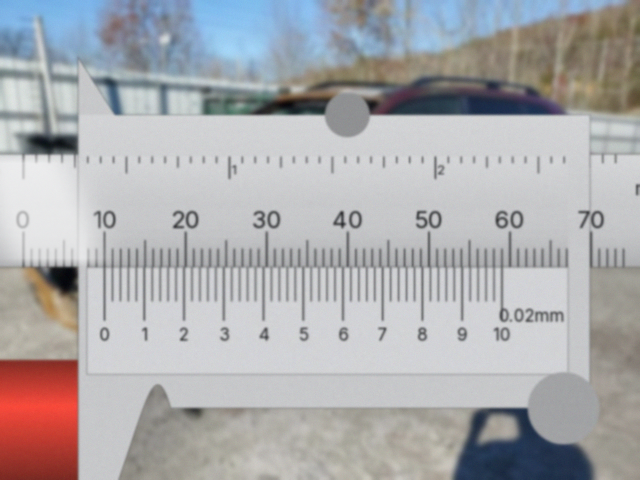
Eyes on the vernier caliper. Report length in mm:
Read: 10.0 mm
